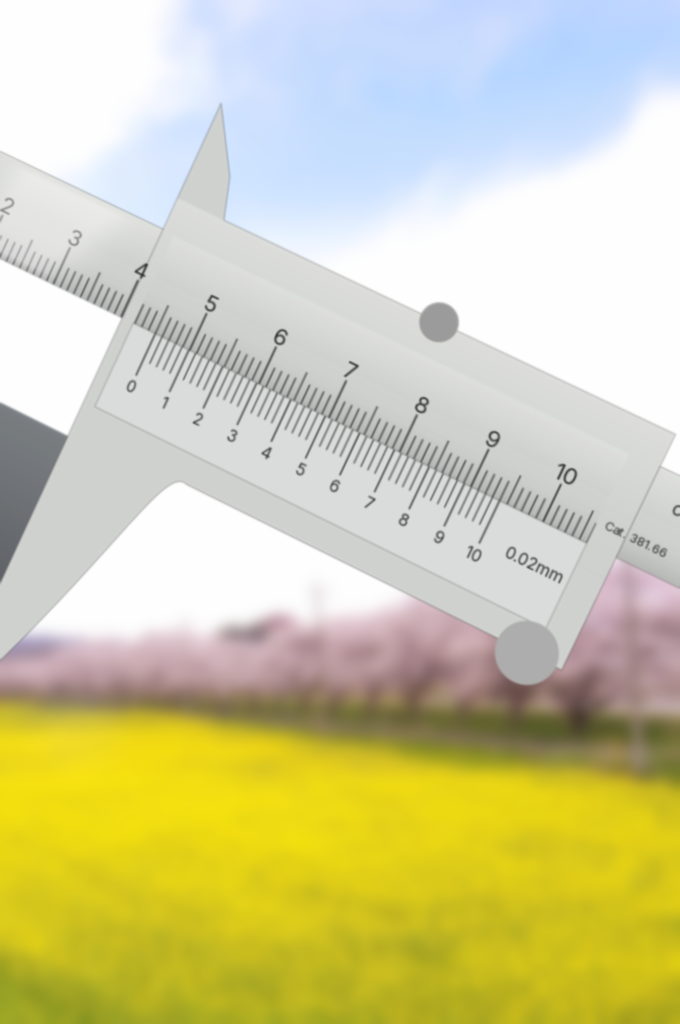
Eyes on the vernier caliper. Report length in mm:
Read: 45.0 mm
